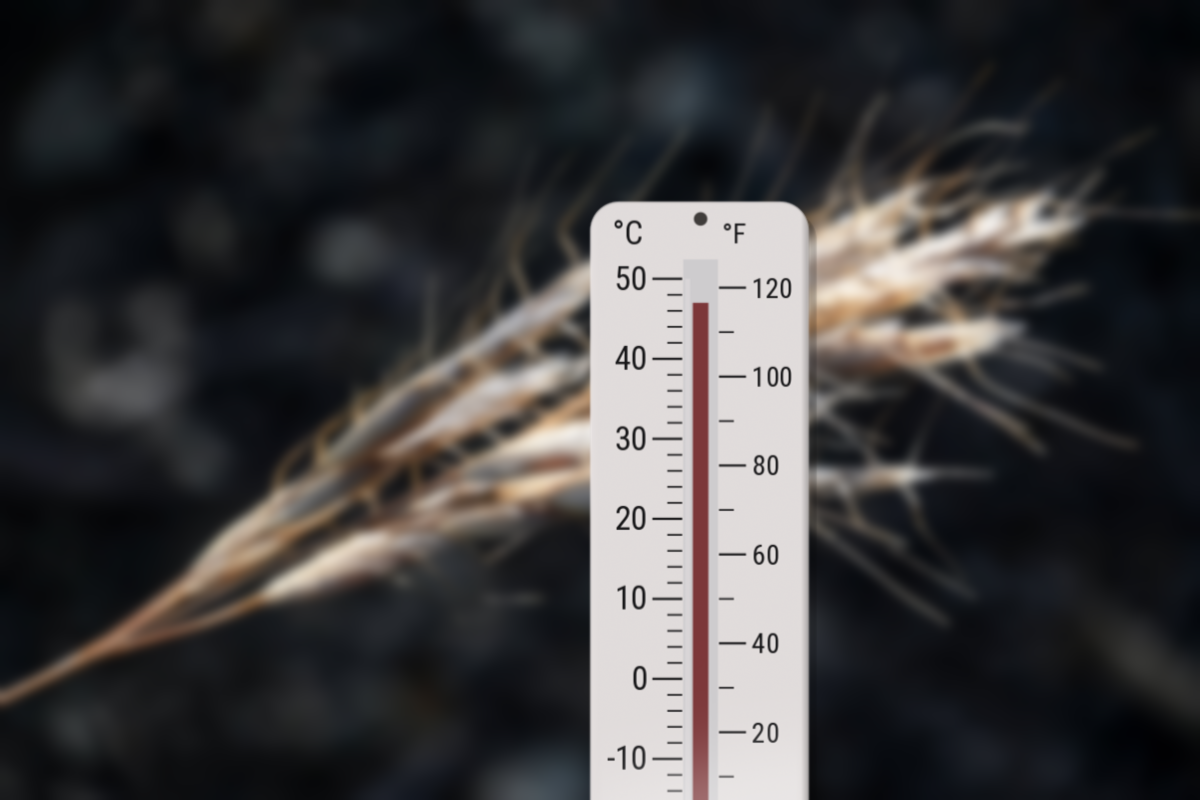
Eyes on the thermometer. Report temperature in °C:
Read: 47 °C
